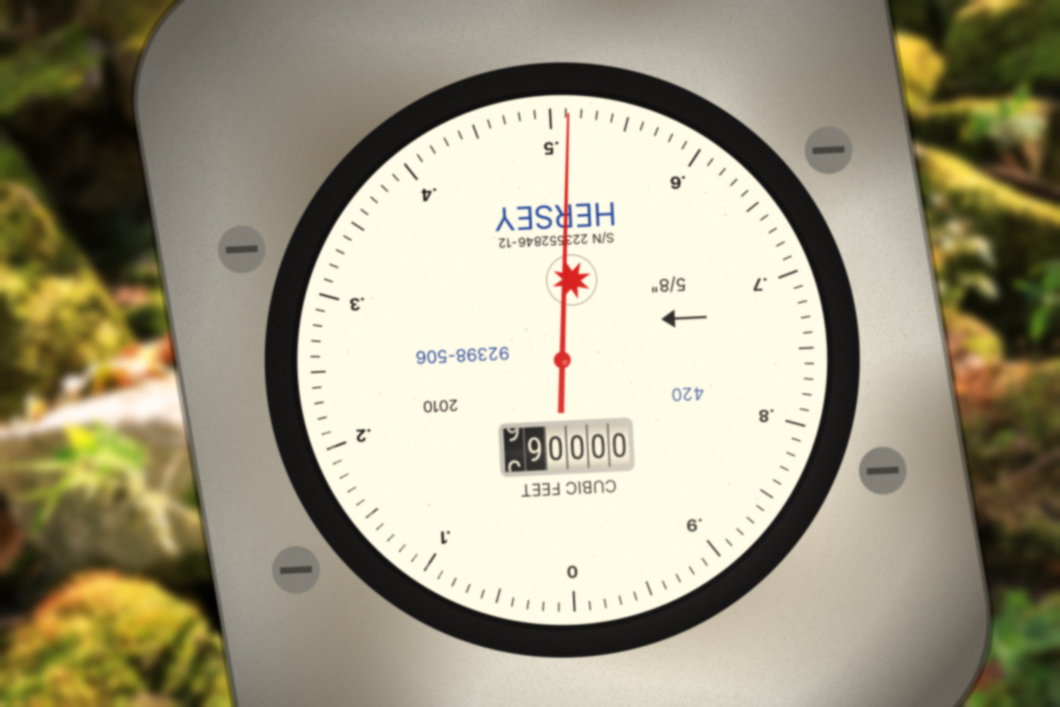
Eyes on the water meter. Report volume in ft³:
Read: 65.51 ft³
